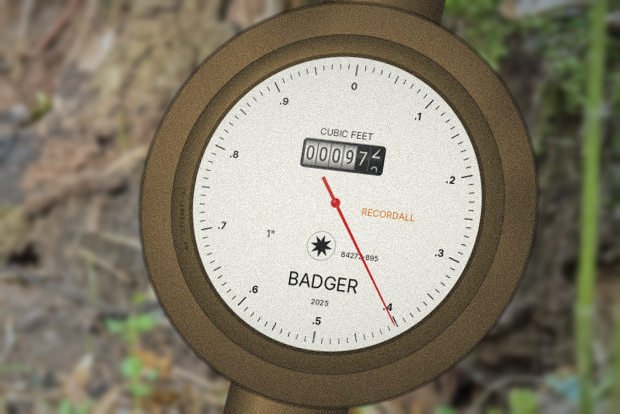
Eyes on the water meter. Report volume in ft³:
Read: 972.40 ft³
